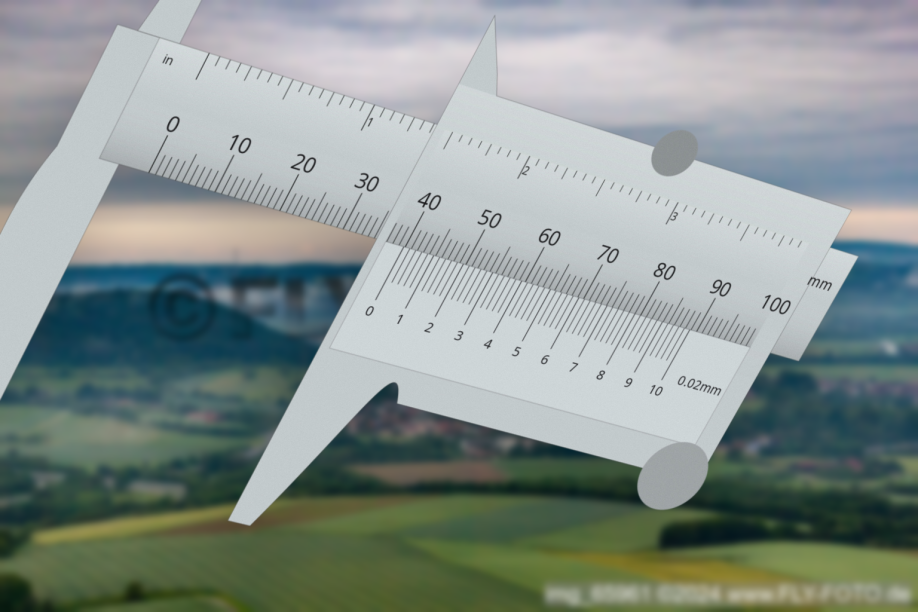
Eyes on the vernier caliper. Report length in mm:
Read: 39.8 mm
